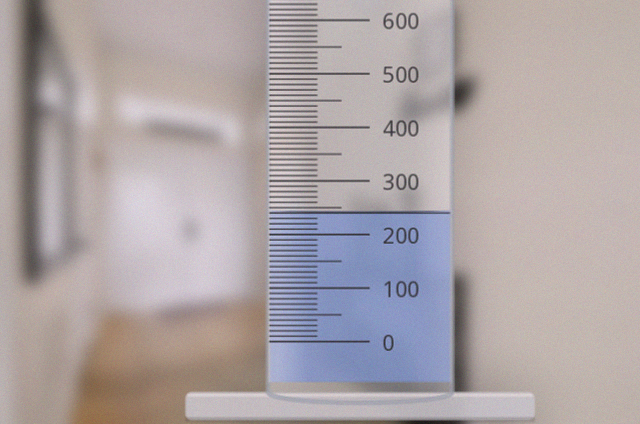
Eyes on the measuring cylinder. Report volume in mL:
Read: 240 mL
